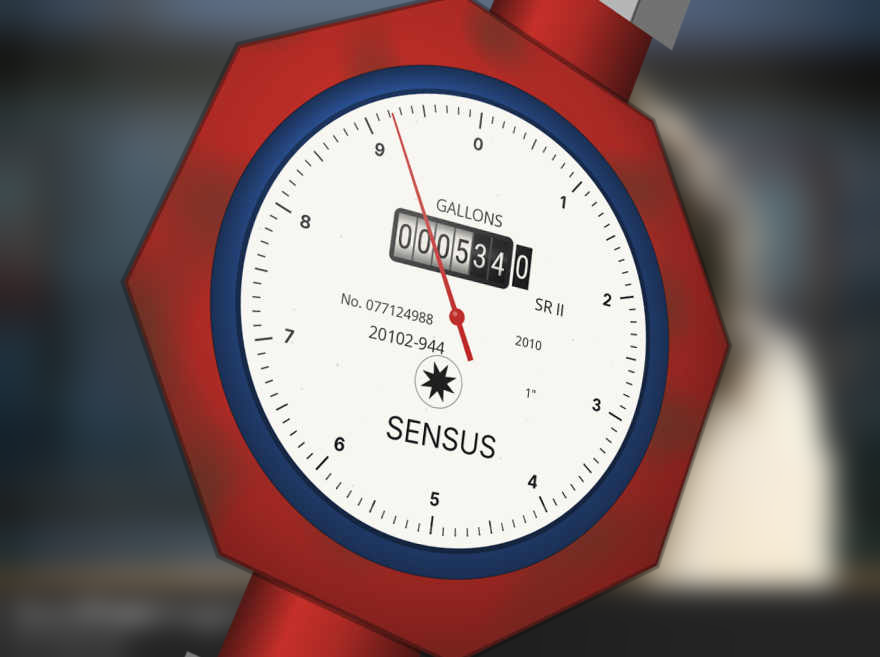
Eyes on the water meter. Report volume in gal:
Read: 5339.2 gal
